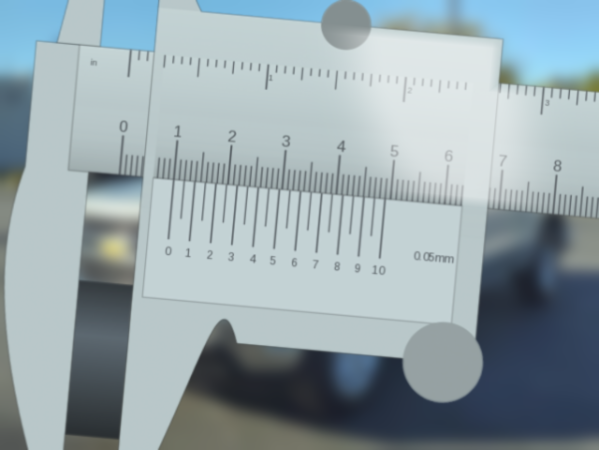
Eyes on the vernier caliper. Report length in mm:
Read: 10.0 mm
